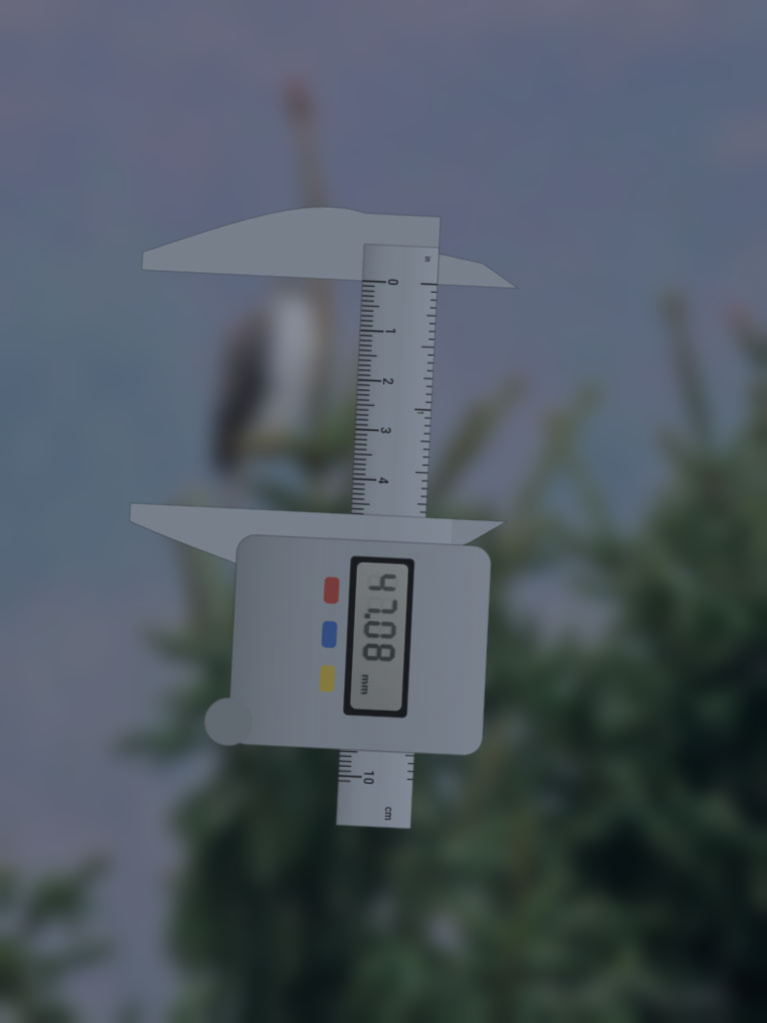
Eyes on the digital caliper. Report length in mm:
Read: 47.08 mm
